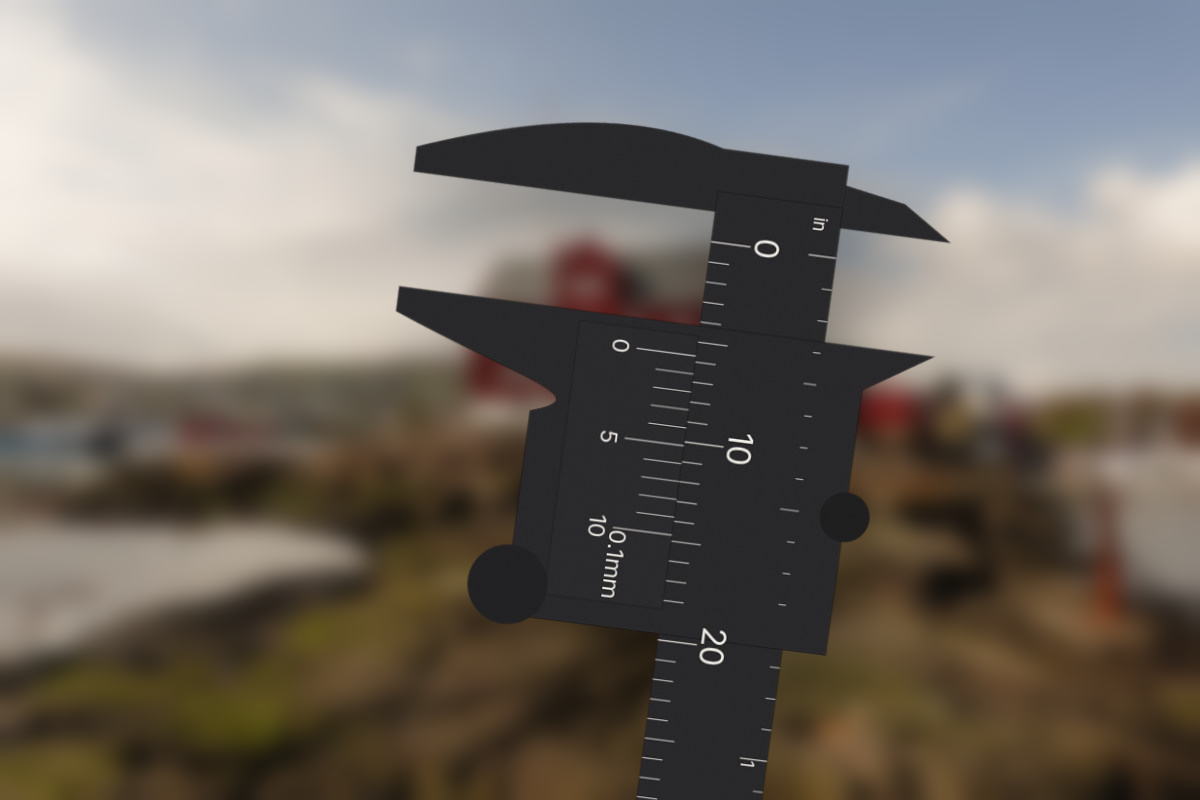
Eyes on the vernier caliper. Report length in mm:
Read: 5.7 mm
